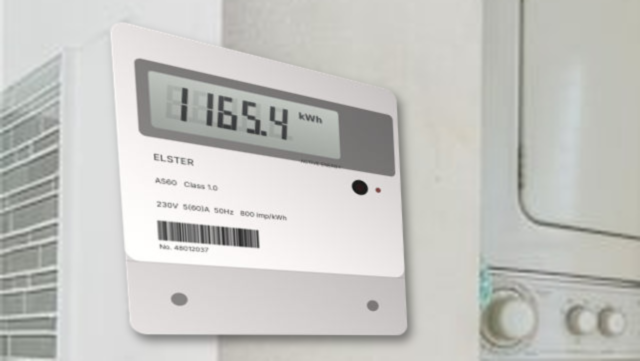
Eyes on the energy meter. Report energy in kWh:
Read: 1165.4 kWh
